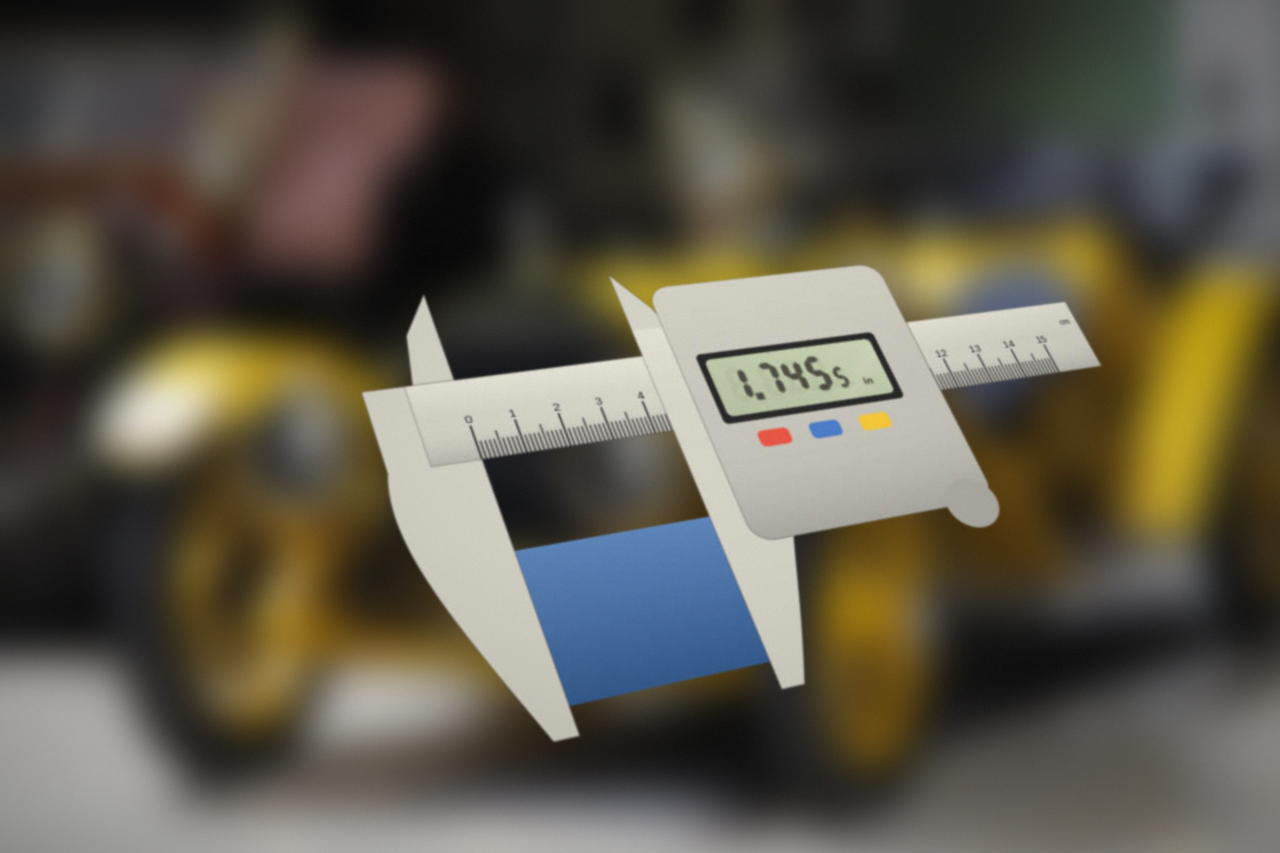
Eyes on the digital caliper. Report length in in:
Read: 1.7455 in
